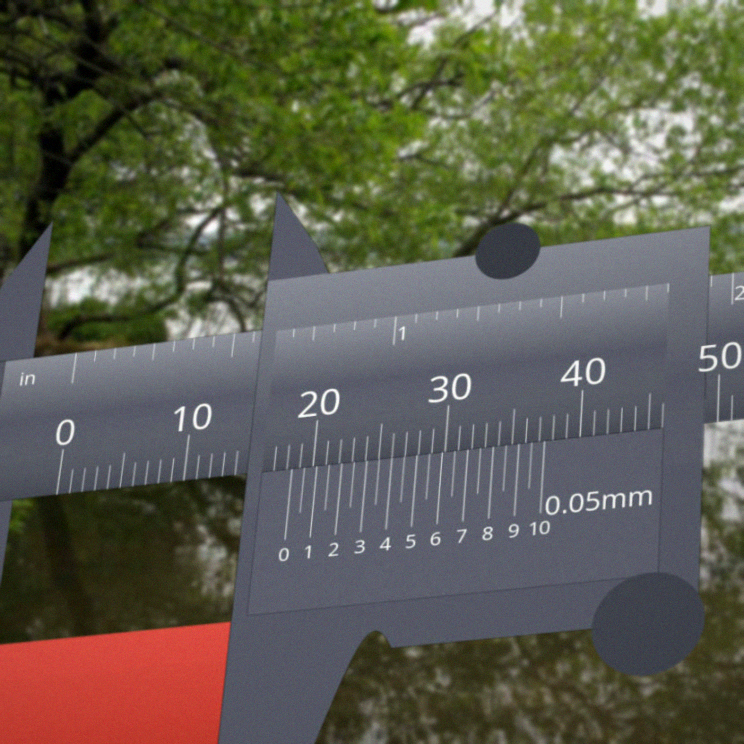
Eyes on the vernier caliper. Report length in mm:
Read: 18.4 mm
